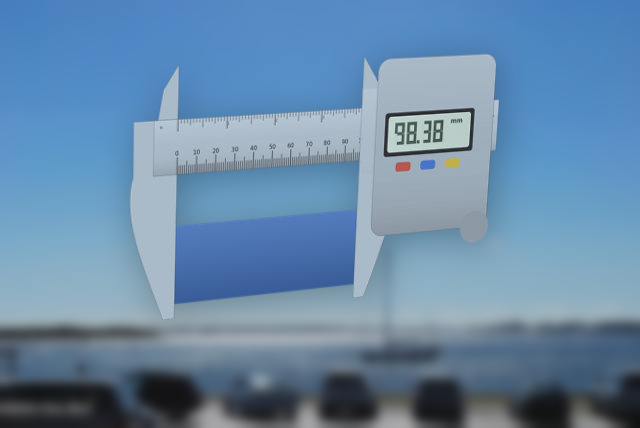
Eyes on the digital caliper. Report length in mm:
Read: 98.38 mm
